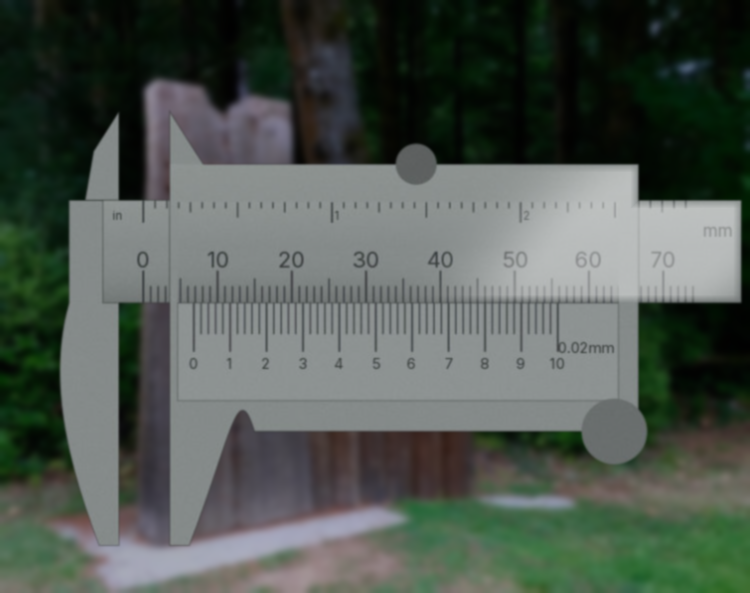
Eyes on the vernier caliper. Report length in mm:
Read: 6.8 mm
